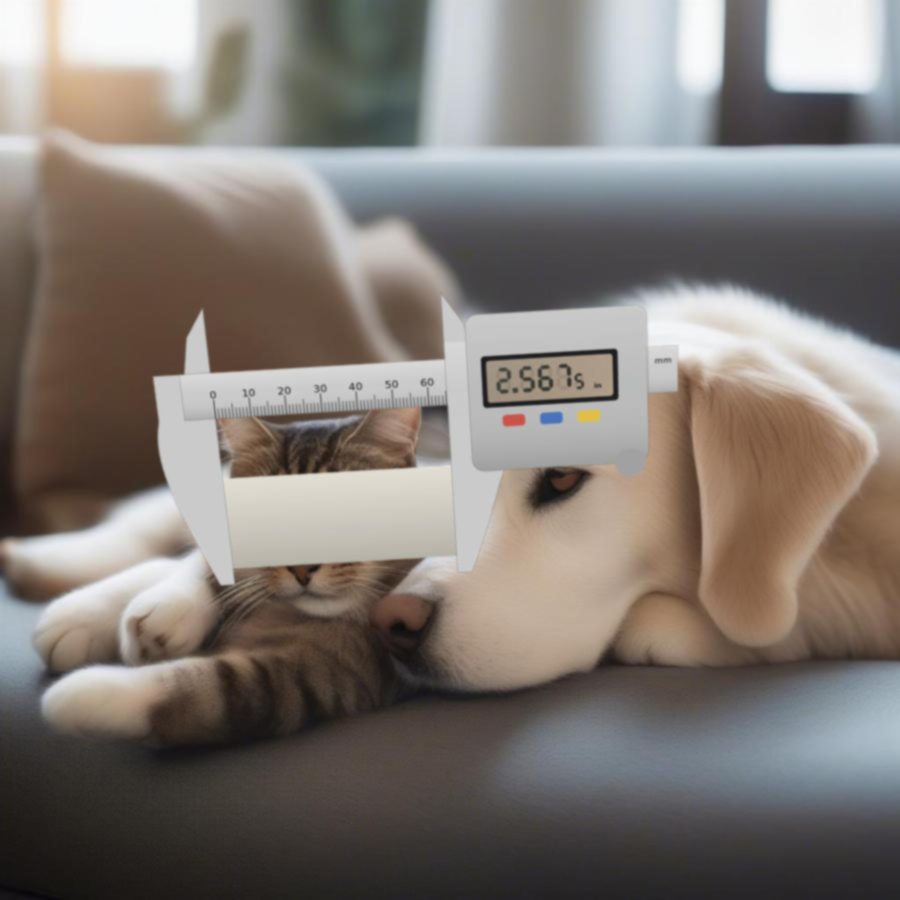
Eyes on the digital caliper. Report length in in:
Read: 2.5675 in
